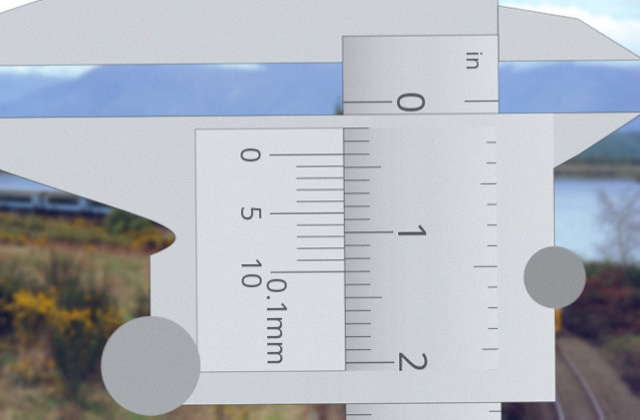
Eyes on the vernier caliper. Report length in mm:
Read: 4.0 mm
